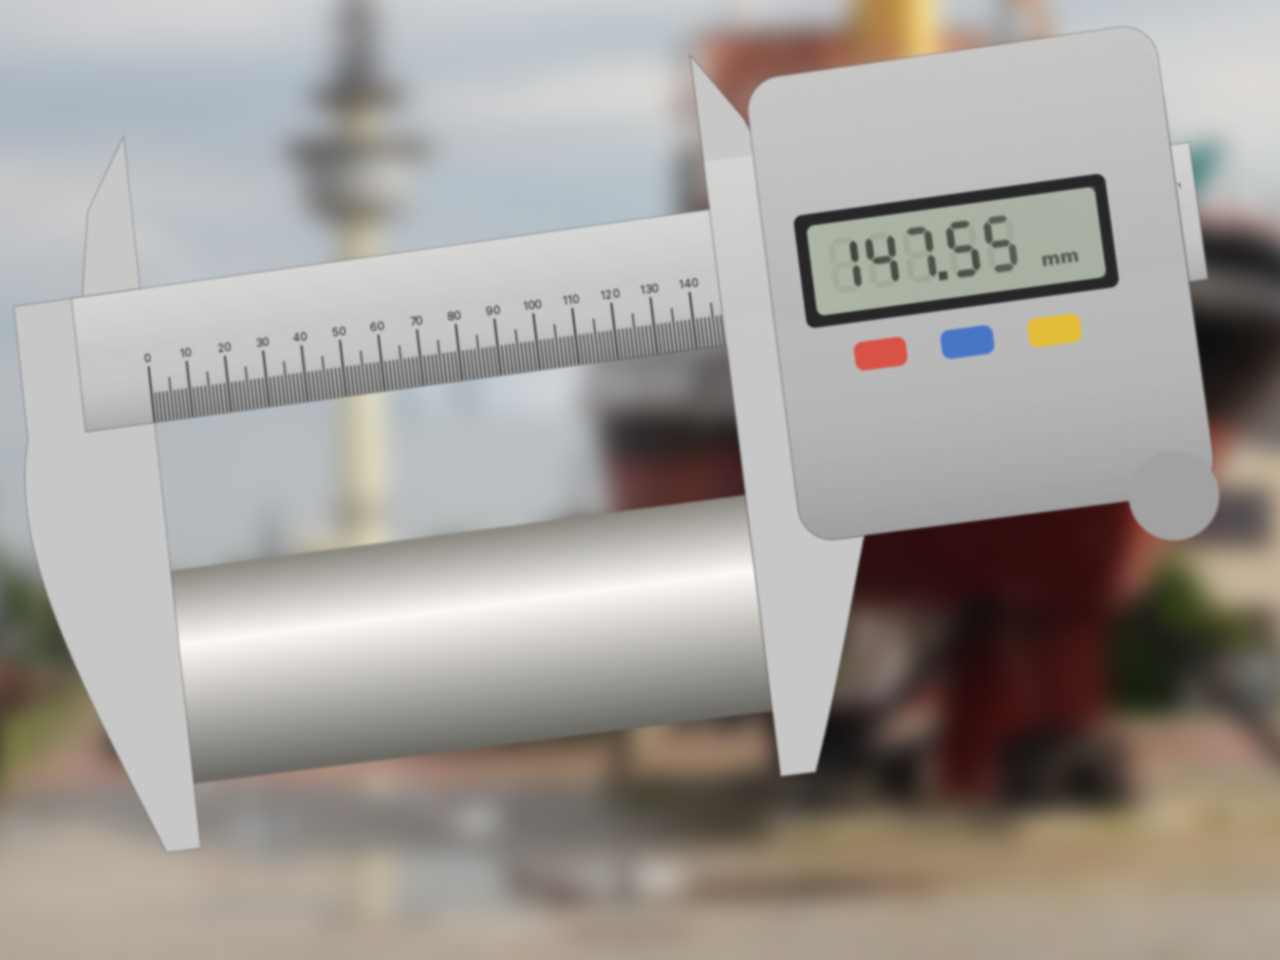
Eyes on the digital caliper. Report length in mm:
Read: 147.55 mm
